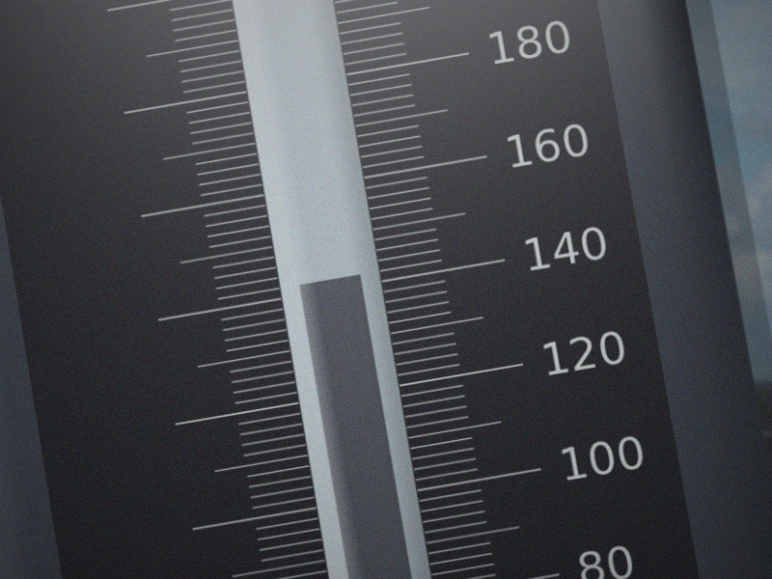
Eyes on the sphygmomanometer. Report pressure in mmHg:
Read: 142 mmHg
